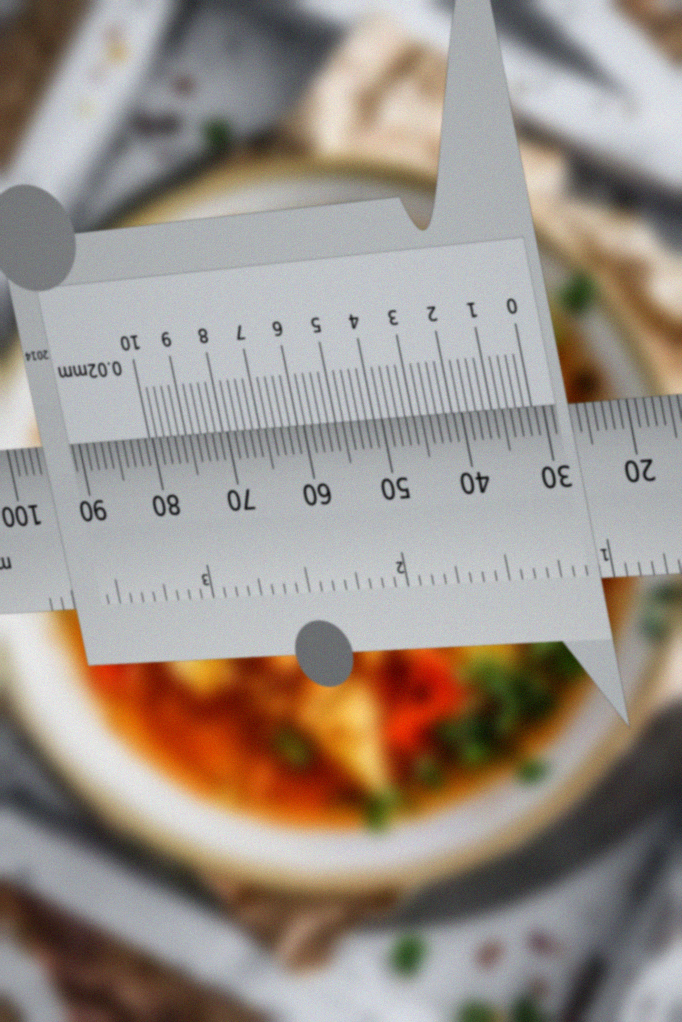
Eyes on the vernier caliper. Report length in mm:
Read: 31.4 mm
